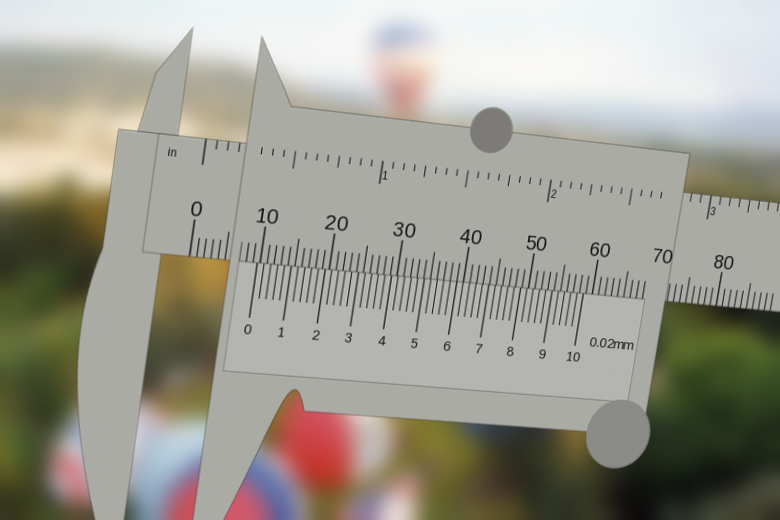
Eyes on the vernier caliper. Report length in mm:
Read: 9.6 mm
